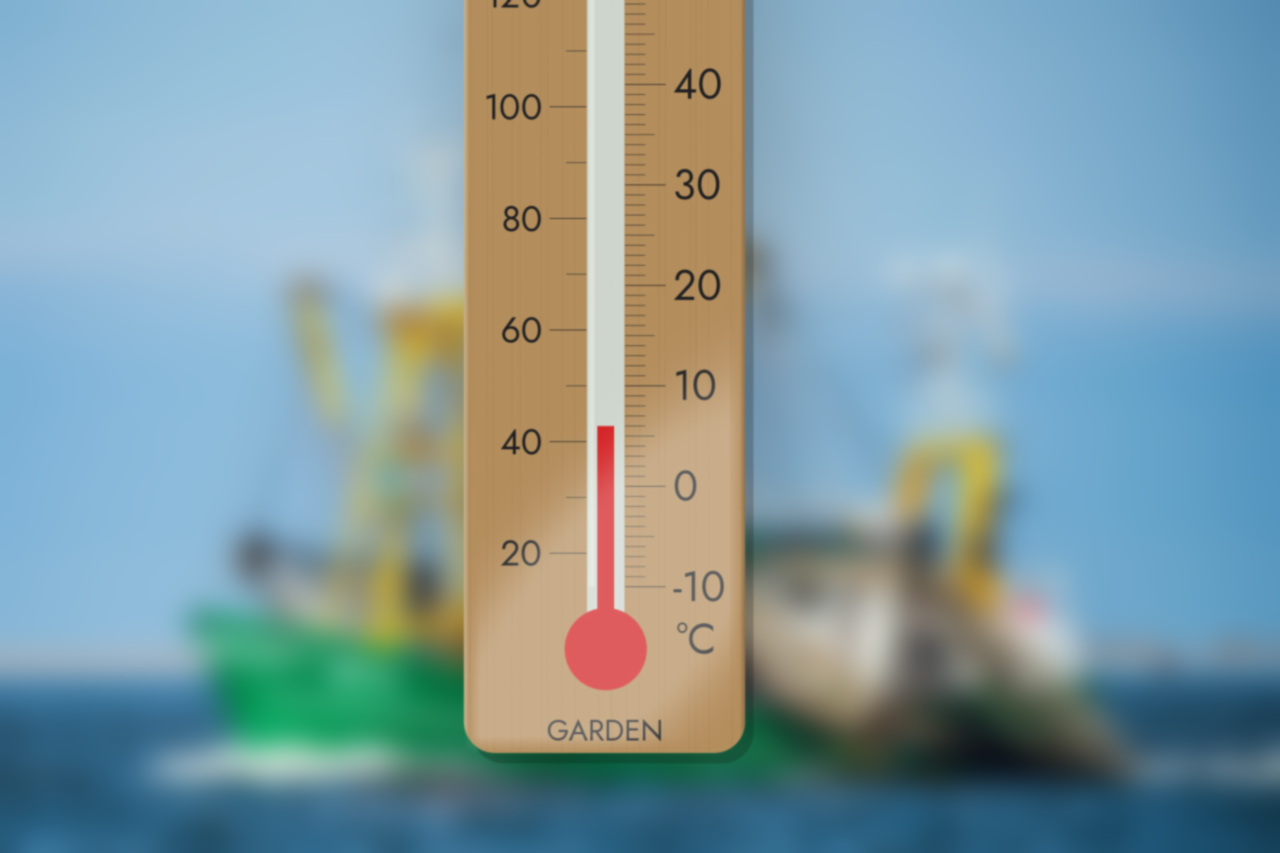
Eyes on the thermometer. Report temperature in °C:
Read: 6 °C
